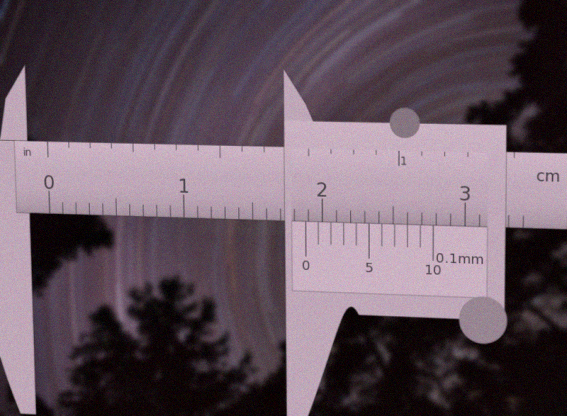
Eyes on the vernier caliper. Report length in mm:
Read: 18.8 mm
